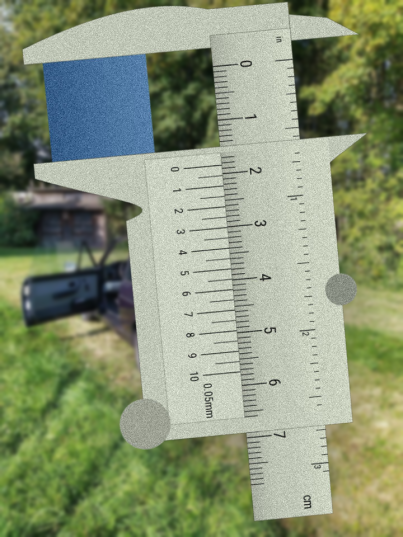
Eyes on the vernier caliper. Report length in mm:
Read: 18.4 mm
